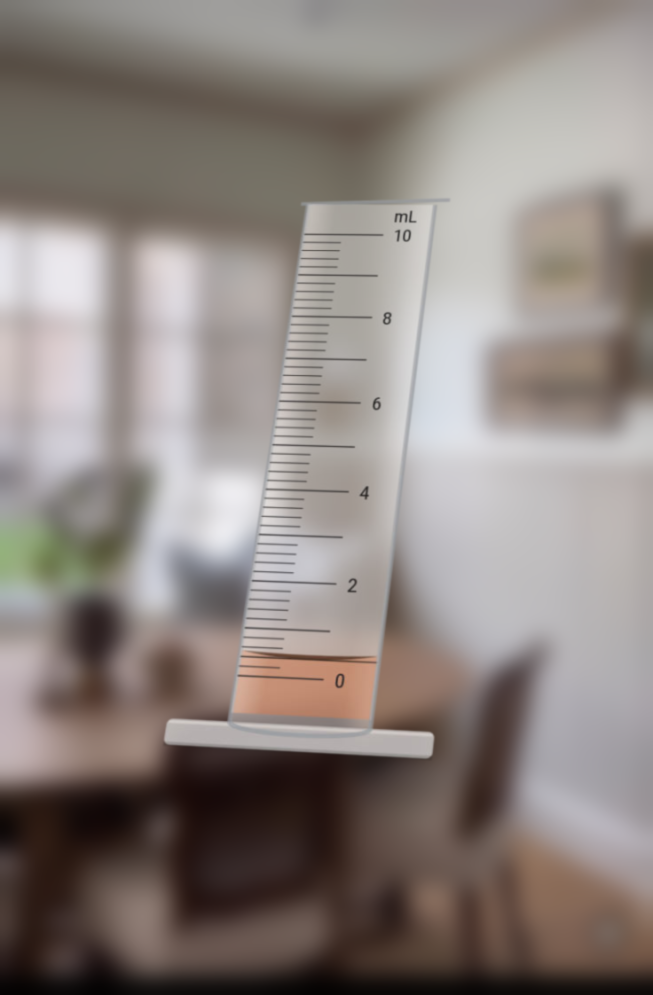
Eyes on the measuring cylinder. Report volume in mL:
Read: 0.4 mL
